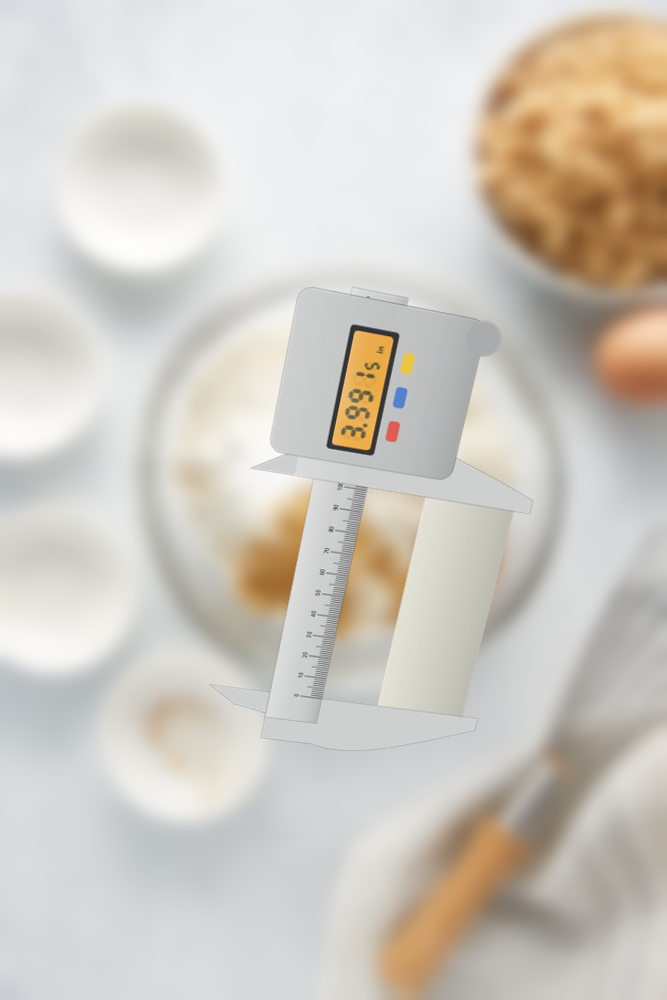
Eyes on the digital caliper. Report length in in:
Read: 3.9915 in
